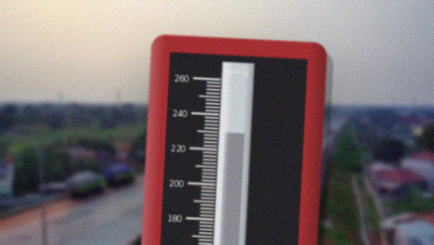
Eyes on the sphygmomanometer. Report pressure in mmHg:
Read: 230 mmHg
